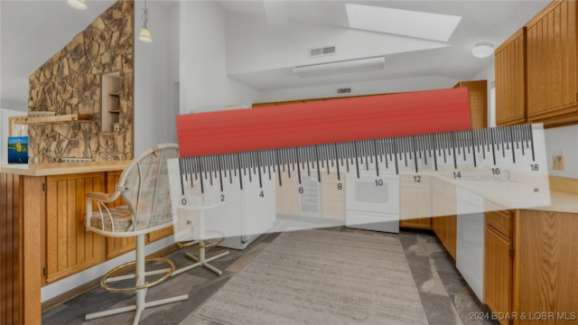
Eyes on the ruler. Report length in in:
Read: 15 in
